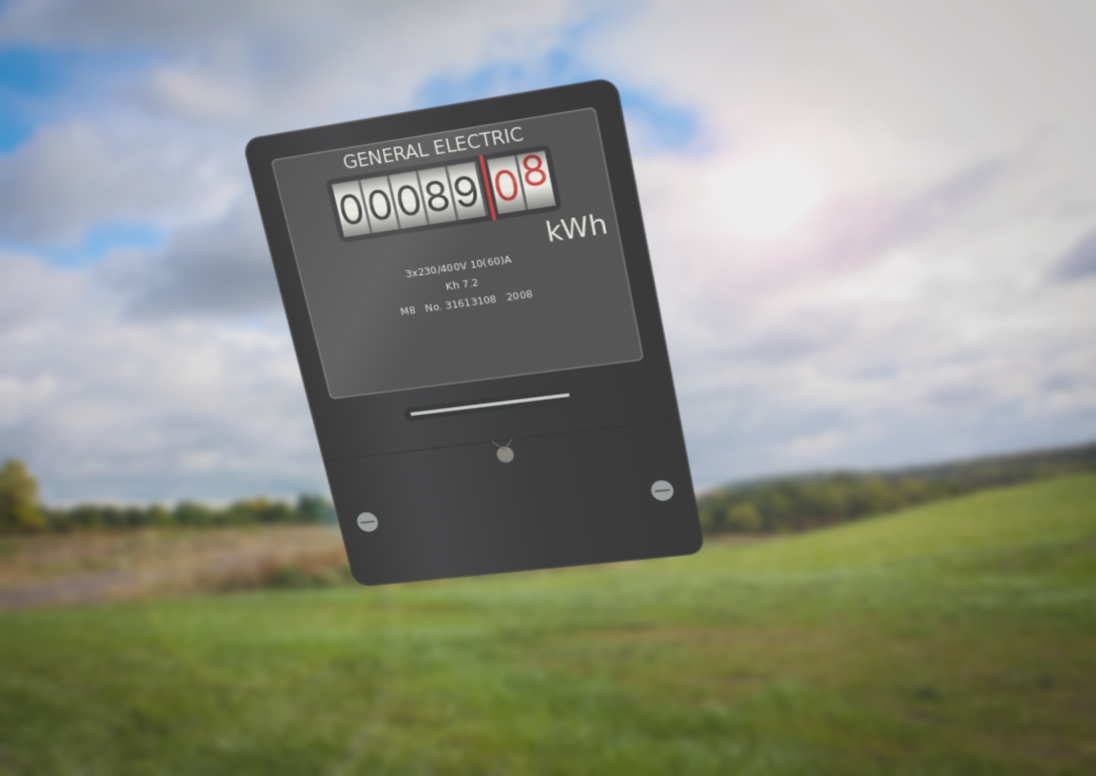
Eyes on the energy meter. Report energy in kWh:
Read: 89.08 kWh
